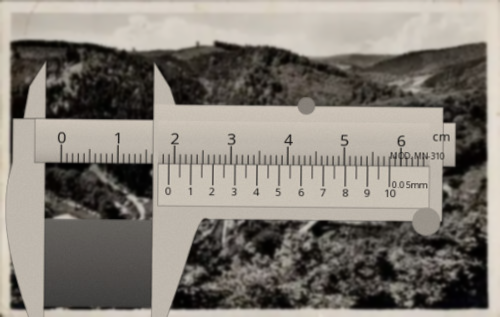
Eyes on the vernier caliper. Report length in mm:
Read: 19.0 mm
